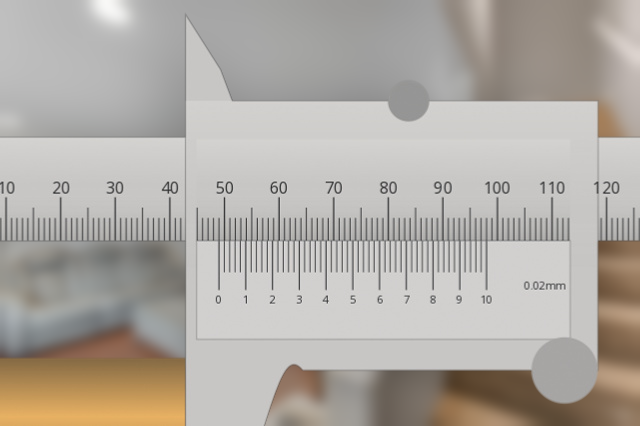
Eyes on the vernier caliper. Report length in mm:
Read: 49.0 mm
